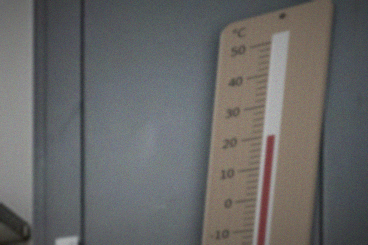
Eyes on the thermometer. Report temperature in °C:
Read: 20 °C
